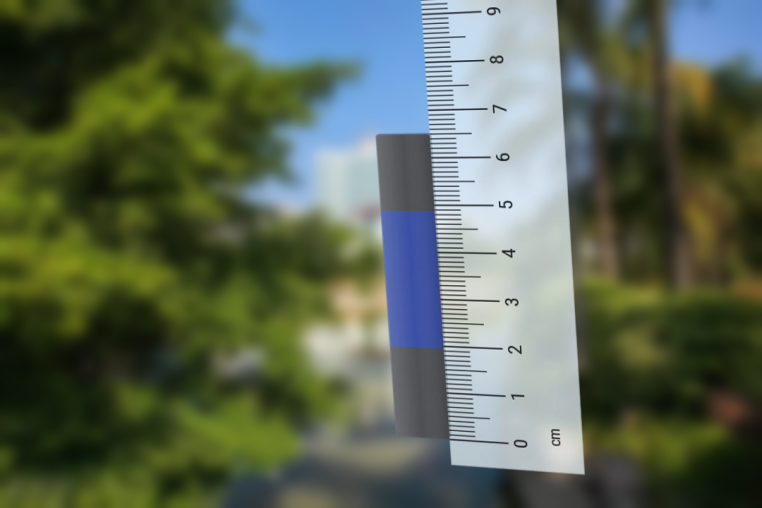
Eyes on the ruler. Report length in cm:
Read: 6.5 cm
